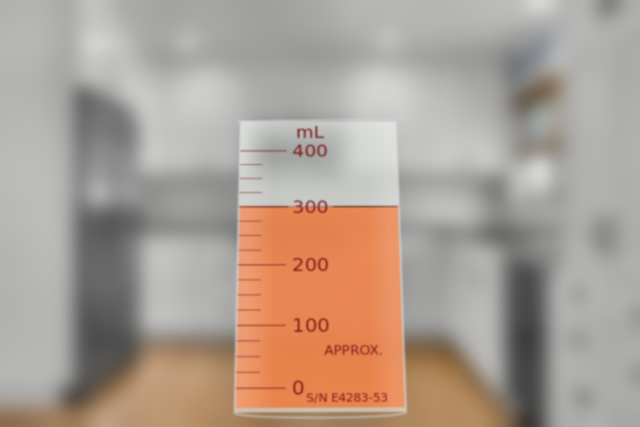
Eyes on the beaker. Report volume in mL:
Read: 300 mL
